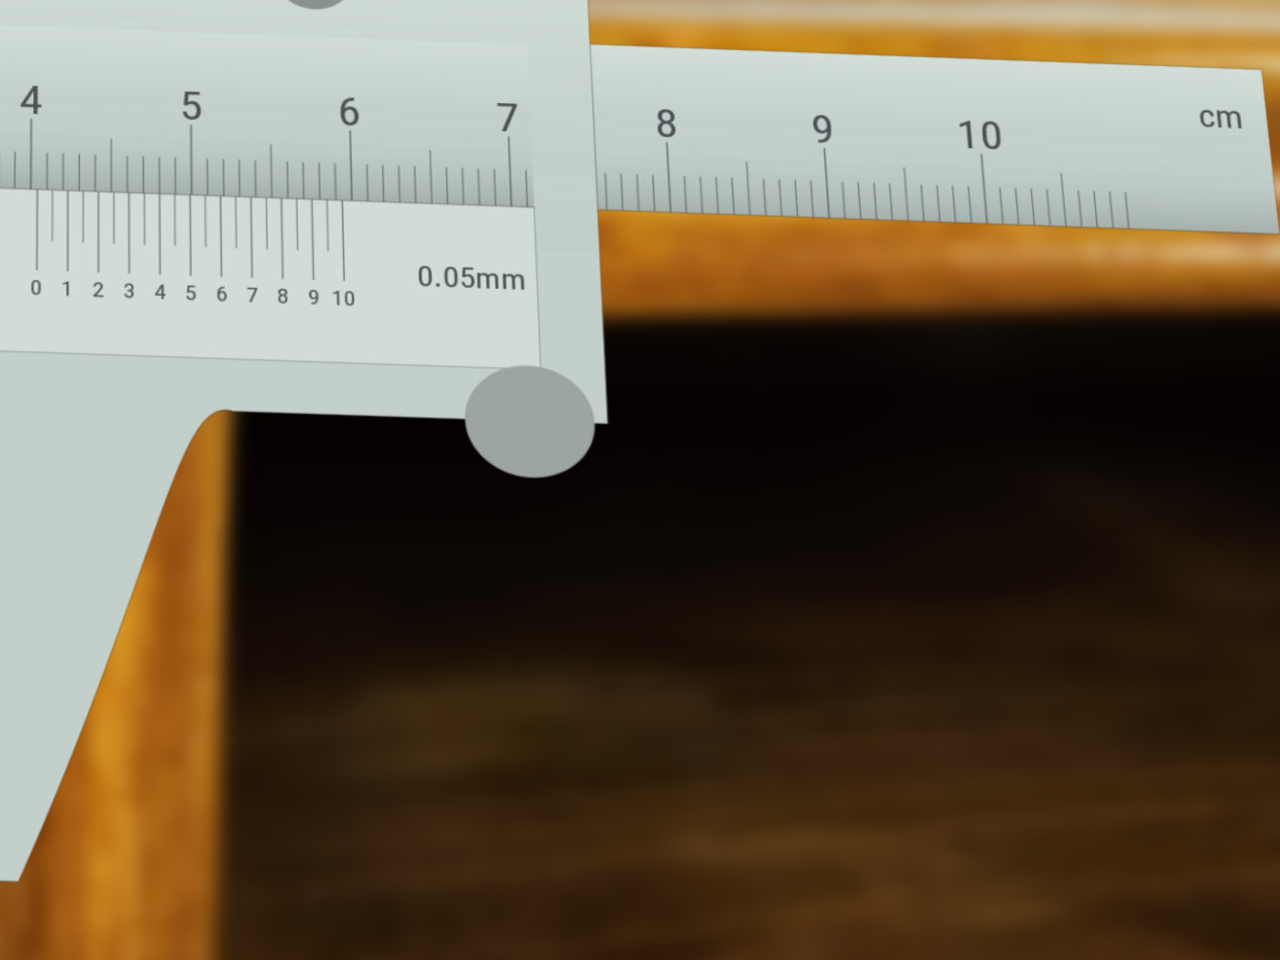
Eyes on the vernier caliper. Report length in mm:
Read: 40.4 mm
